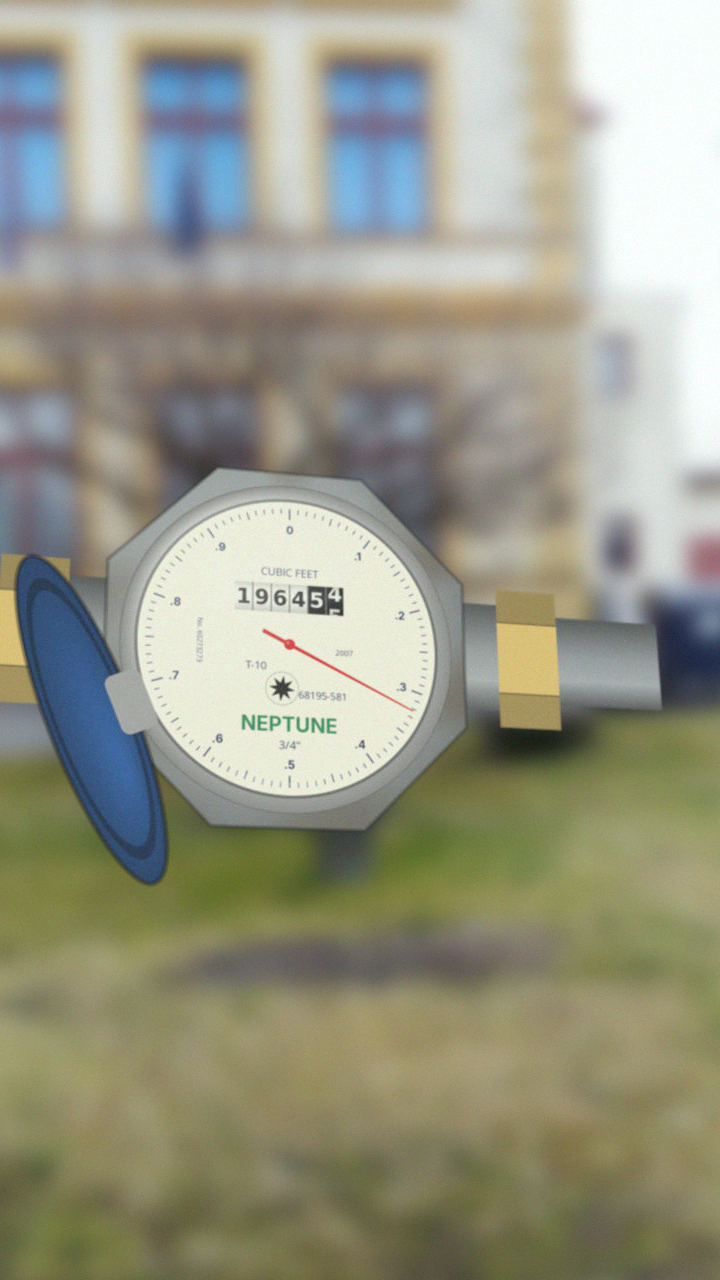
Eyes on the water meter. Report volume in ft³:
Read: 196454.32 ft³
